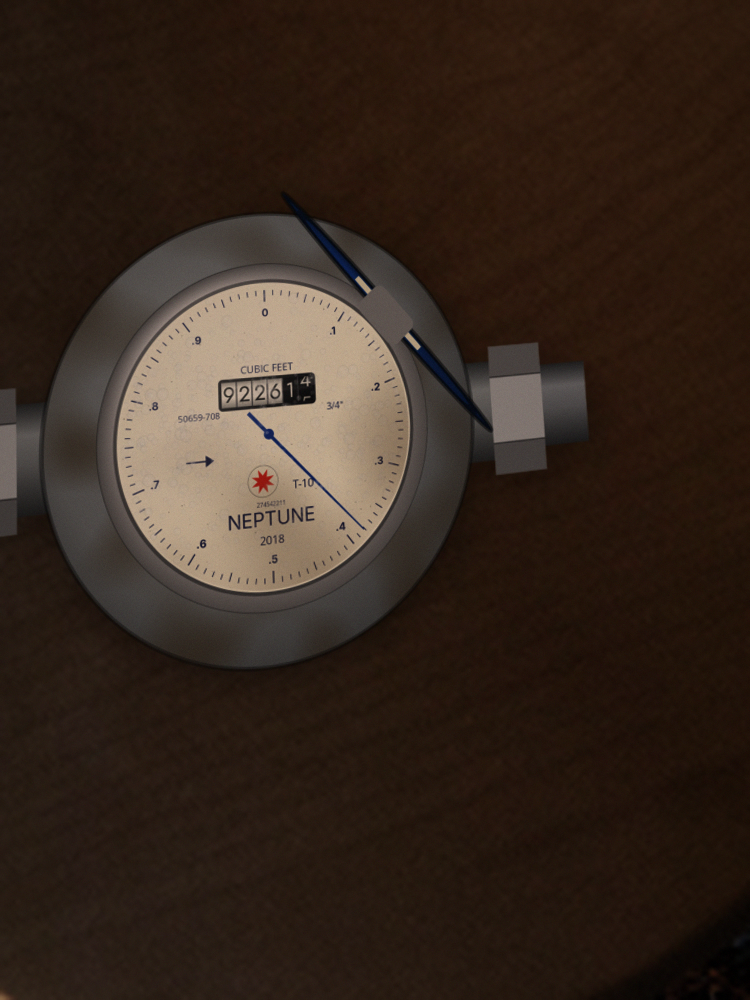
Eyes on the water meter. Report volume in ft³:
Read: 922614.38 ft³
